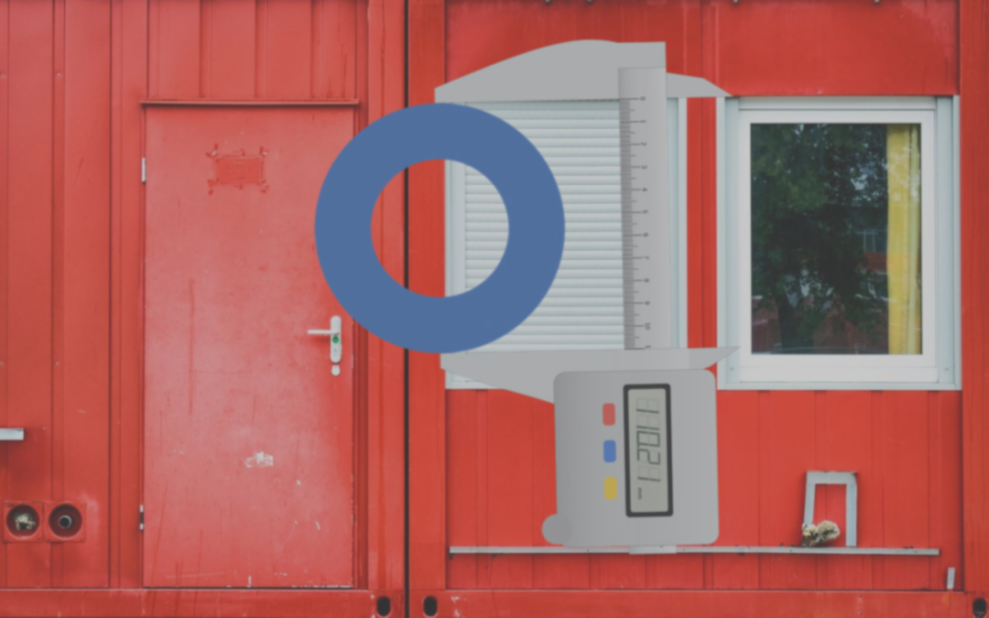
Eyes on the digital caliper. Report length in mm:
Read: 110.21 mm
